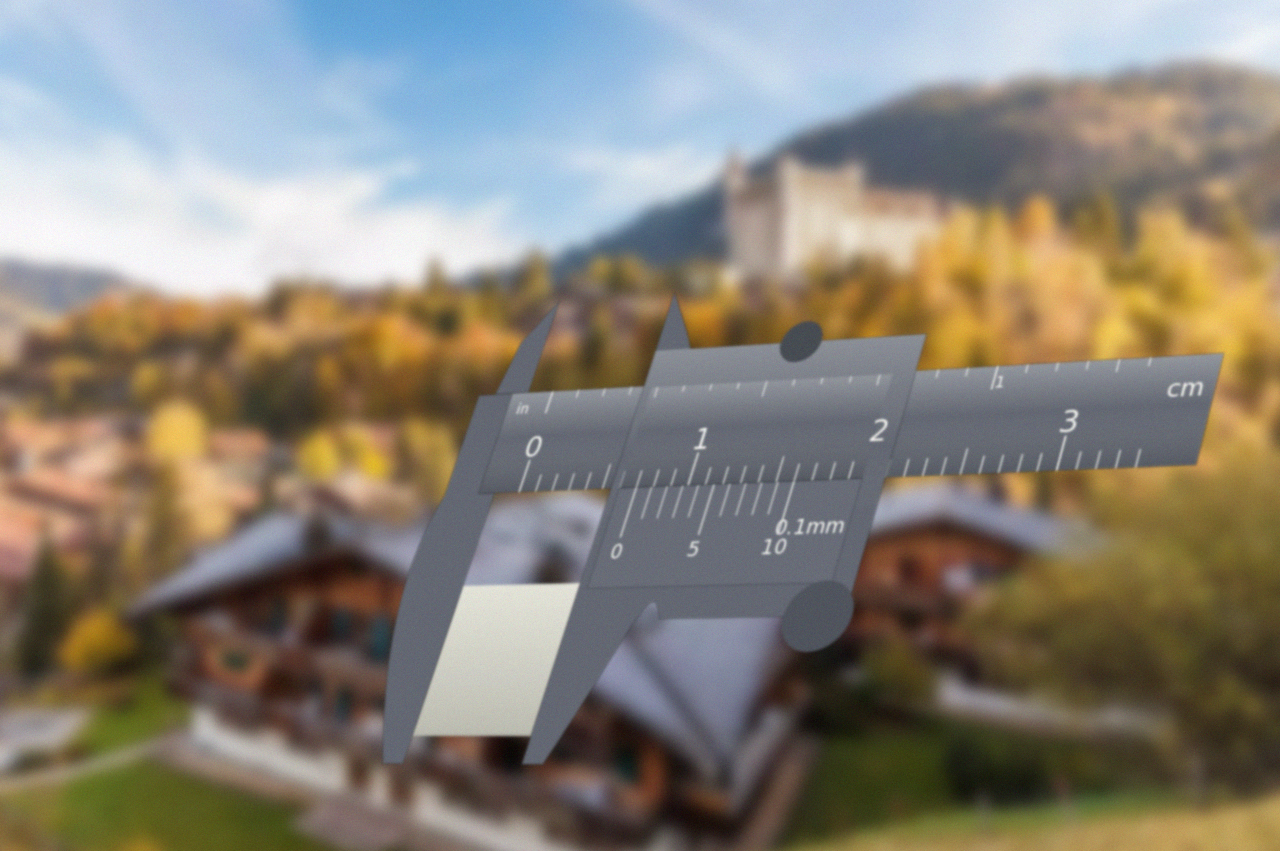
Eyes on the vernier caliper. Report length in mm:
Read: 7.0 mm
